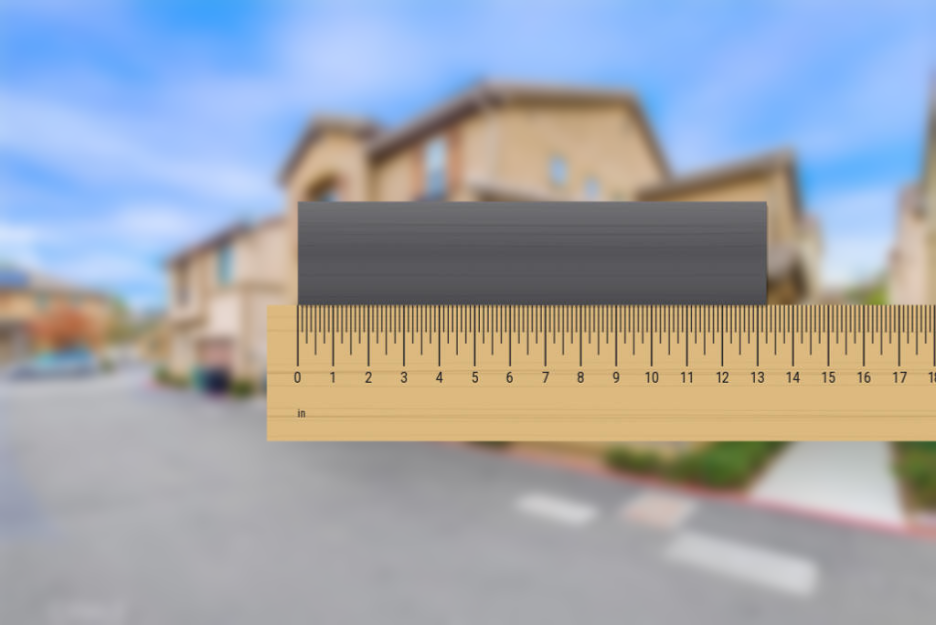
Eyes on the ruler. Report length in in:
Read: 13.25 in
